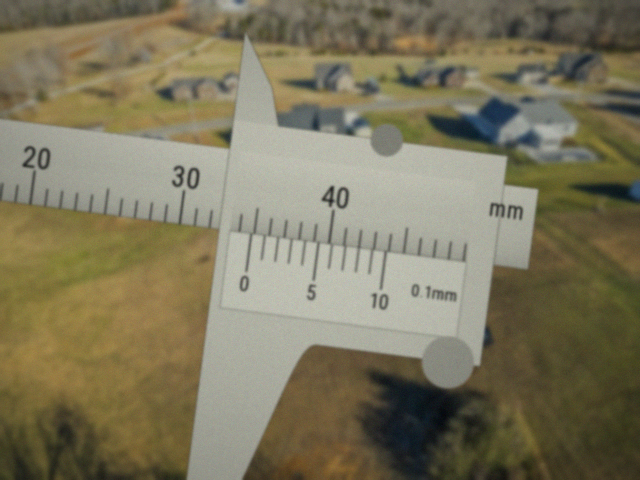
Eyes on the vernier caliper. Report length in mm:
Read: 34.8 mm
